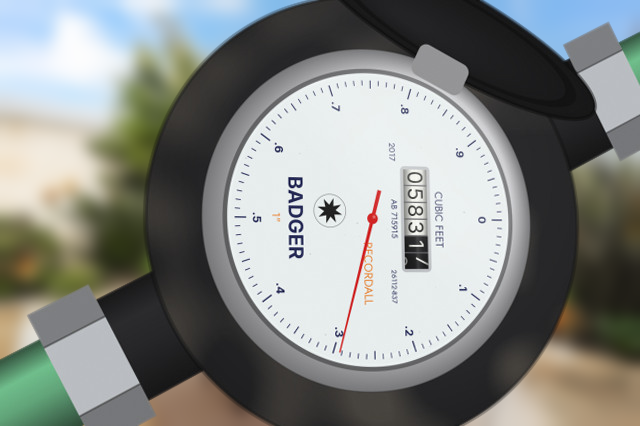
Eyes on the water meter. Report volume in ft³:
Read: 58317.29 ft³
